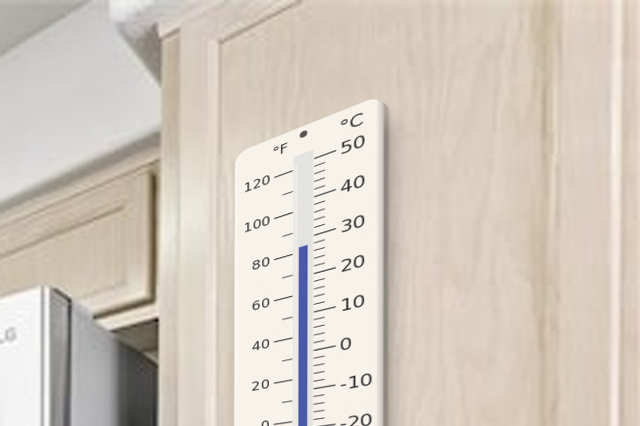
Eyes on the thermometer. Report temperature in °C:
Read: 28 °C
